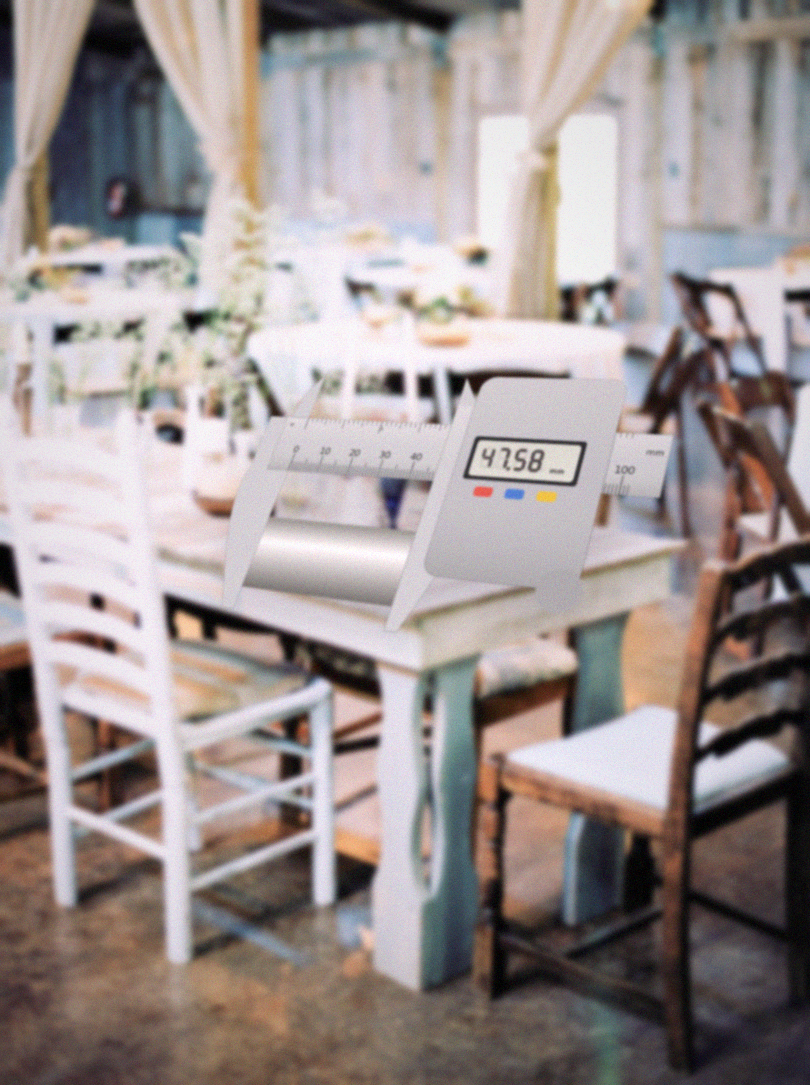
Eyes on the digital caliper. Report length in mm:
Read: 47.58 mm
